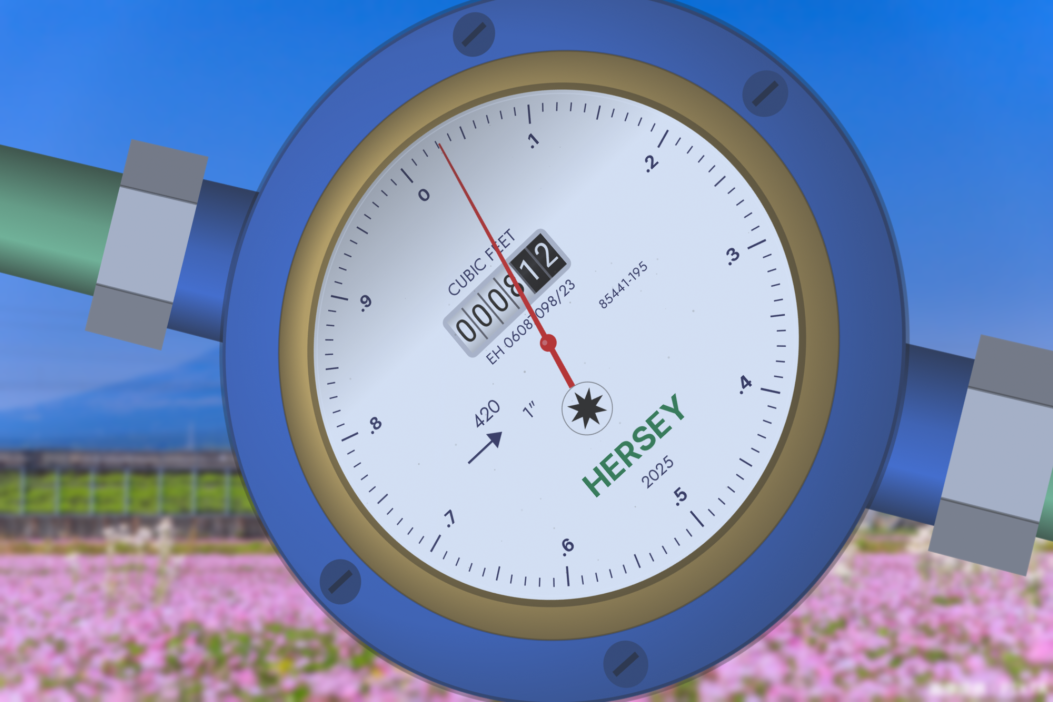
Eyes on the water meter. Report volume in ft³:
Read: 812.03 ft³
